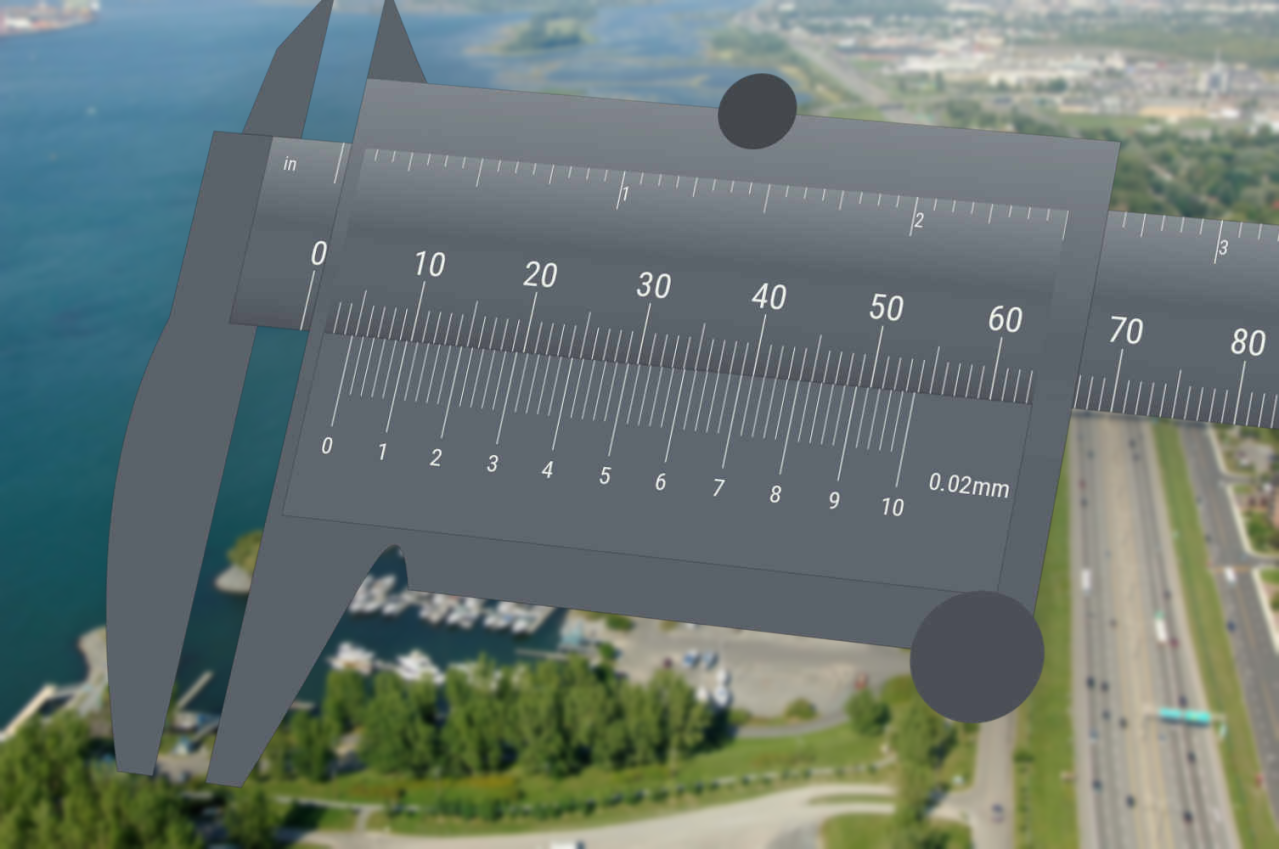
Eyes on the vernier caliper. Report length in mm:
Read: 4.7 mm
